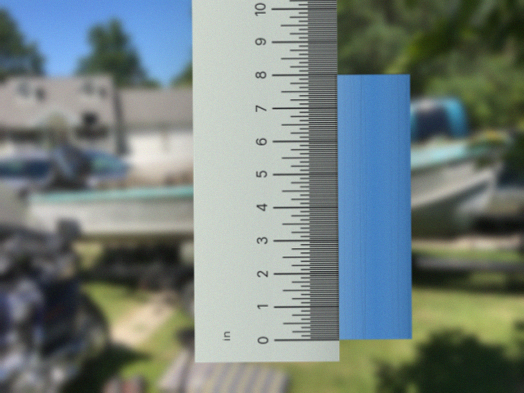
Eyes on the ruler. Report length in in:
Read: 8 in
